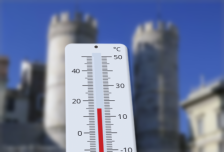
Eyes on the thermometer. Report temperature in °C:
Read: 15 °C
